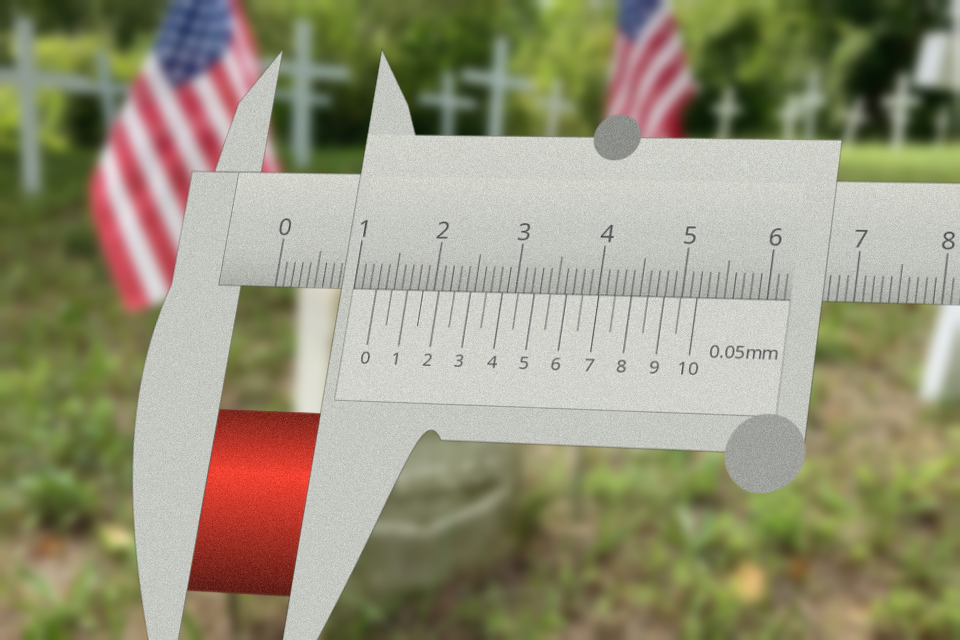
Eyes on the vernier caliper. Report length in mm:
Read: 12.8 mm
